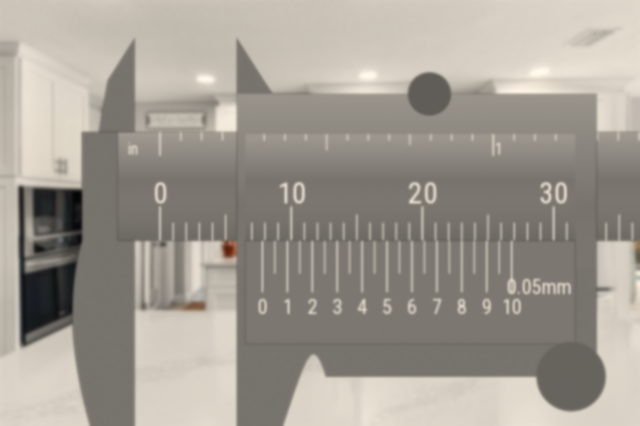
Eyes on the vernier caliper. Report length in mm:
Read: 7.8 mm
